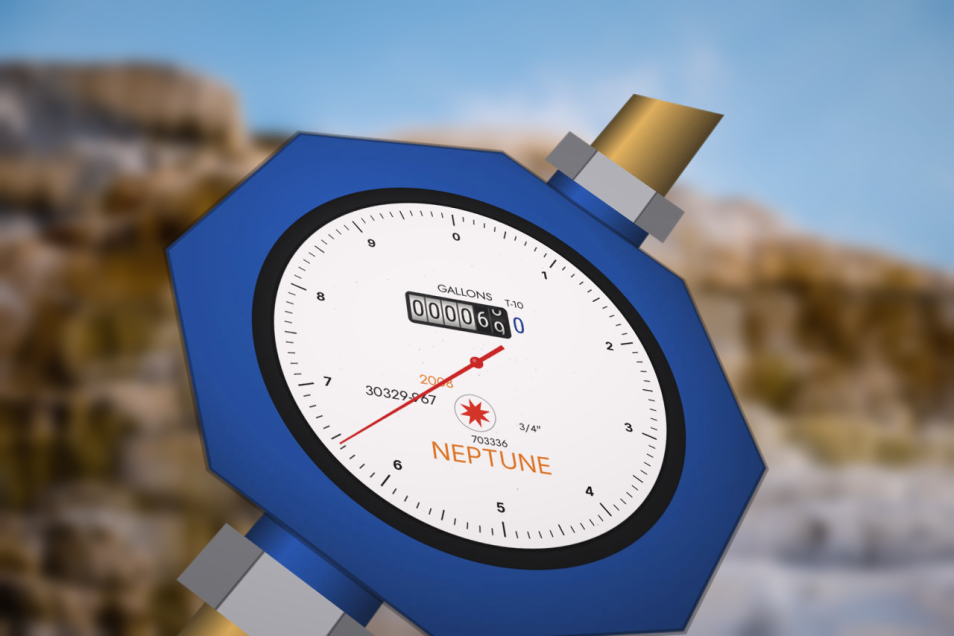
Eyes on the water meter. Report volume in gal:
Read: 686.4 gal
